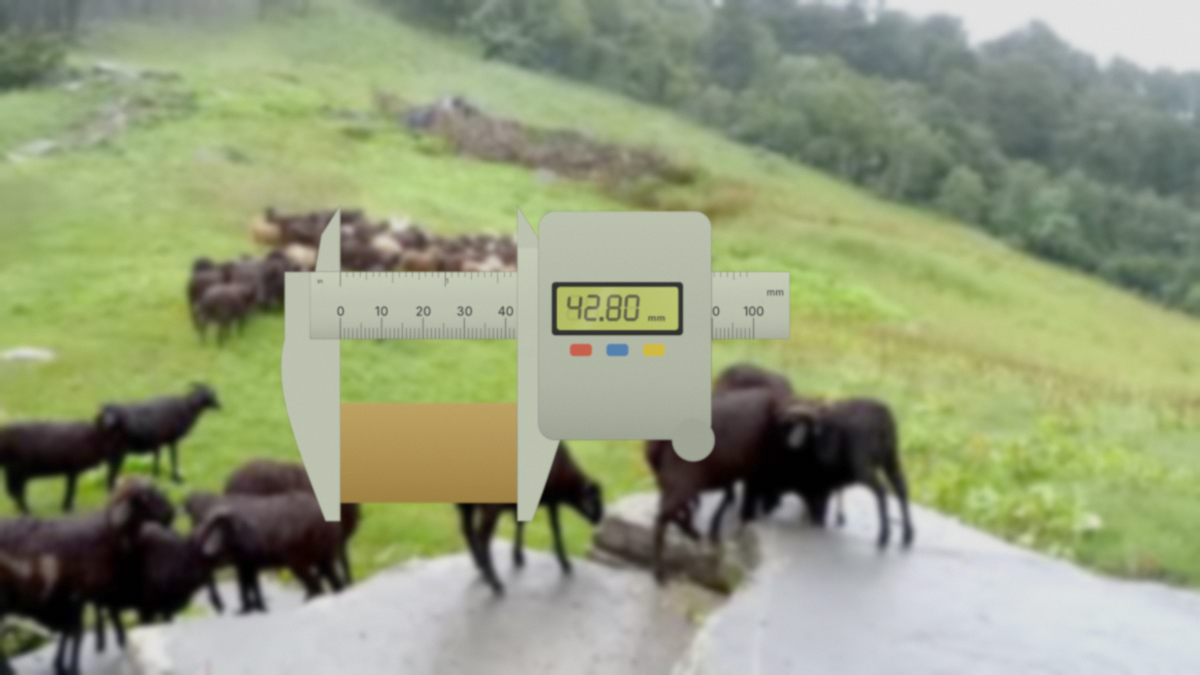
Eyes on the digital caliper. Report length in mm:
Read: 42.80 mm
